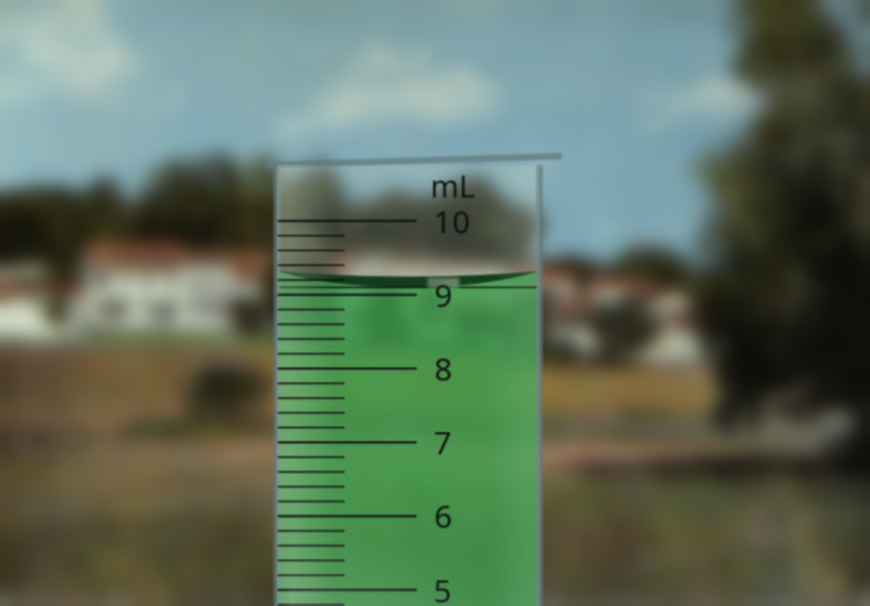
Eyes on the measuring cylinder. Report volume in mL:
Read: 9.1 mL
